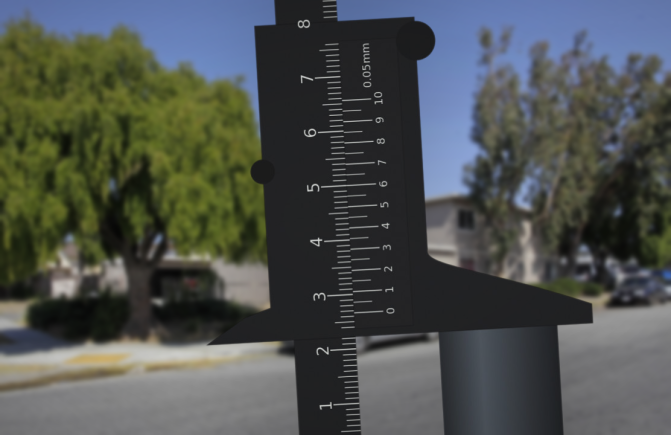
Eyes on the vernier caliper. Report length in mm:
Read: 26.6 mm
